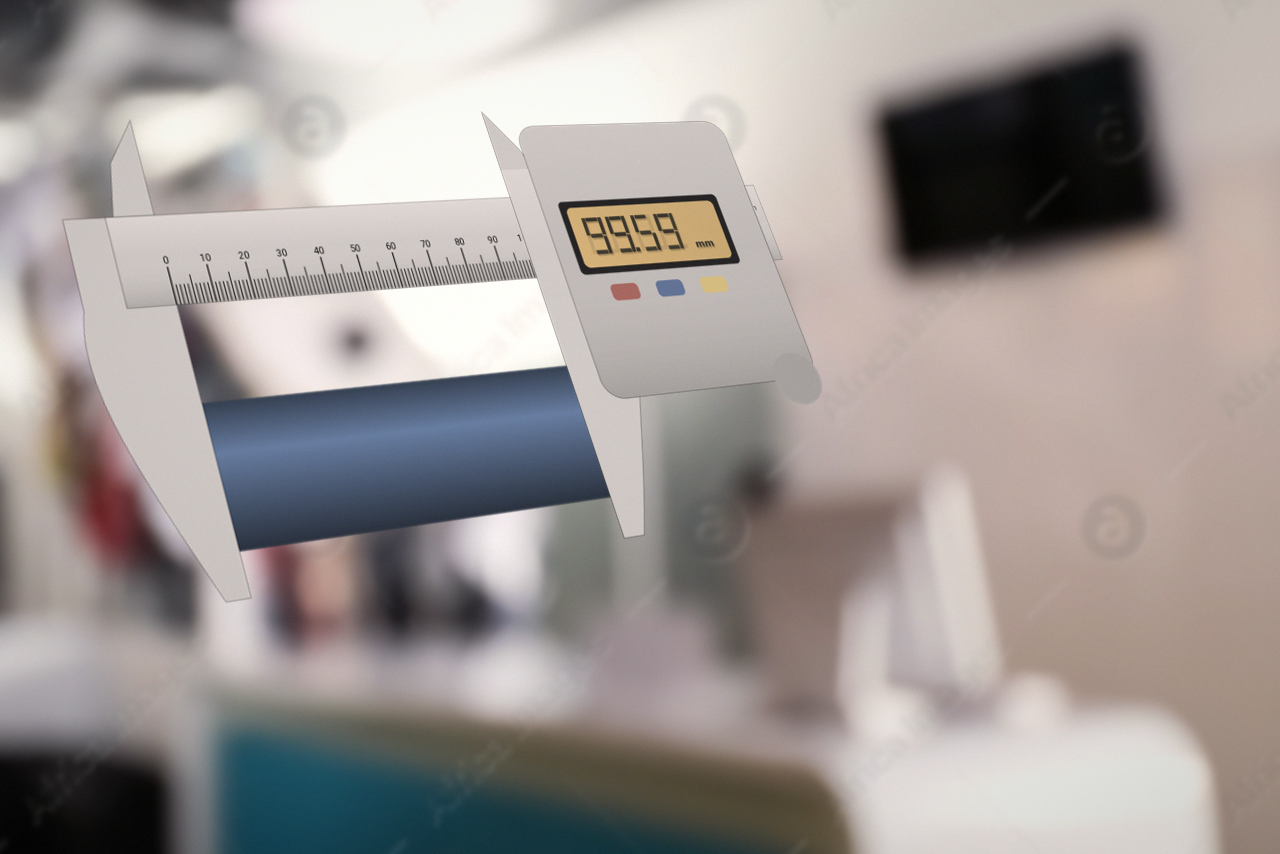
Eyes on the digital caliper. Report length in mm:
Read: 99.59 mm
